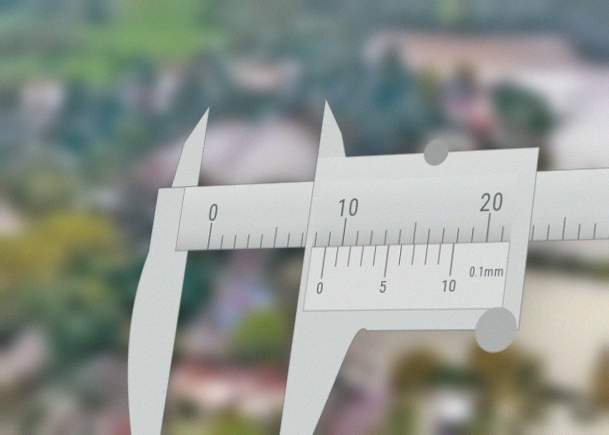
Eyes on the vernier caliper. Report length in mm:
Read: 8.8 mm
